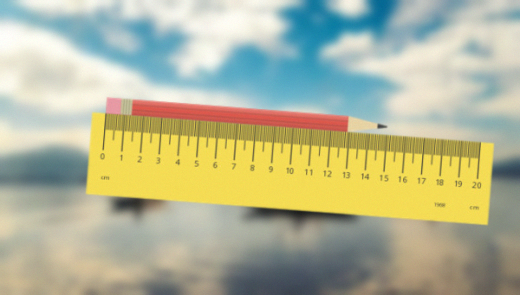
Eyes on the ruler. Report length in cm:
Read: 15 cm
